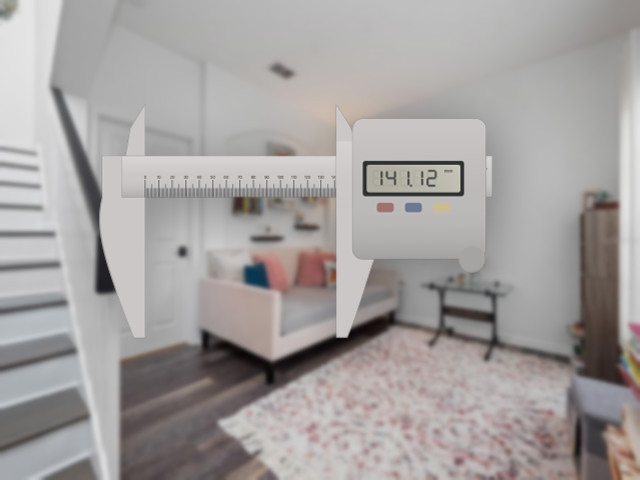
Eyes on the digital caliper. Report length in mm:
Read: 141.12 mm
